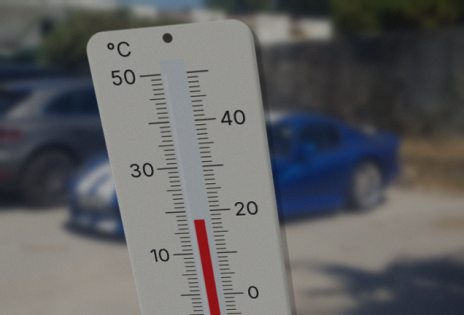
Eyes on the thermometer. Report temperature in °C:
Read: 18 °C
